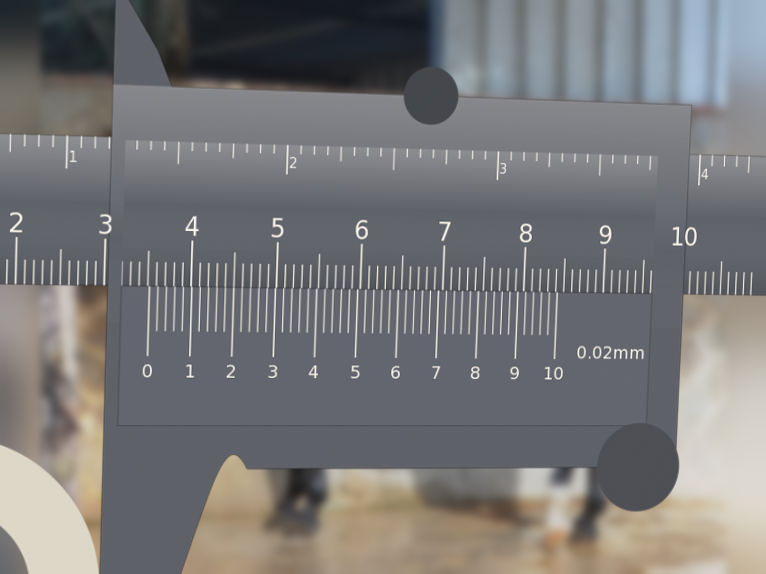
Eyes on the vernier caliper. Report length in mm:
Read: 35.2 mm
